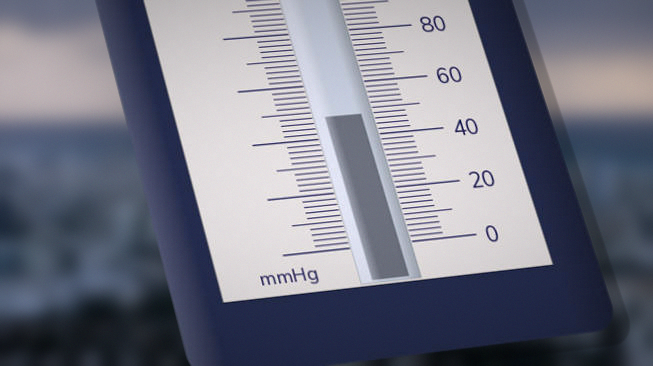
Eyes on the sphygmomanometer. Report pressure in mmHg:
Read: 48 mmHg
